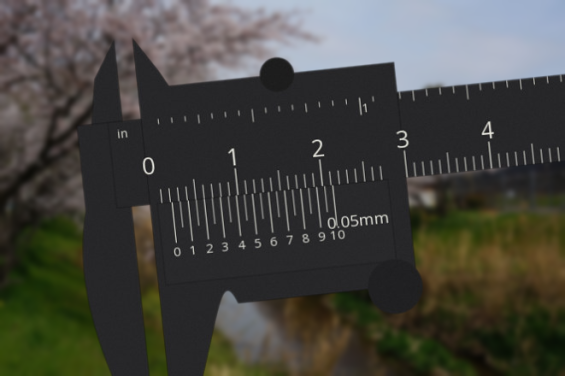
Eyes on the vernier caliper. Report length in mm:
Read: 2.2 mm
